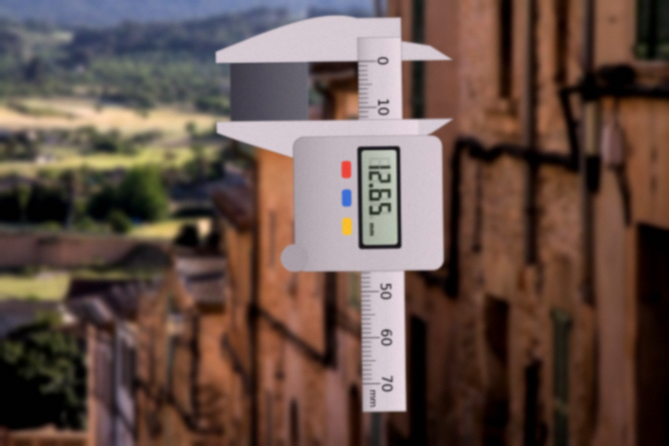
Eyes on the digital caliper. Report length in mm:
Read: 12.65 mm
